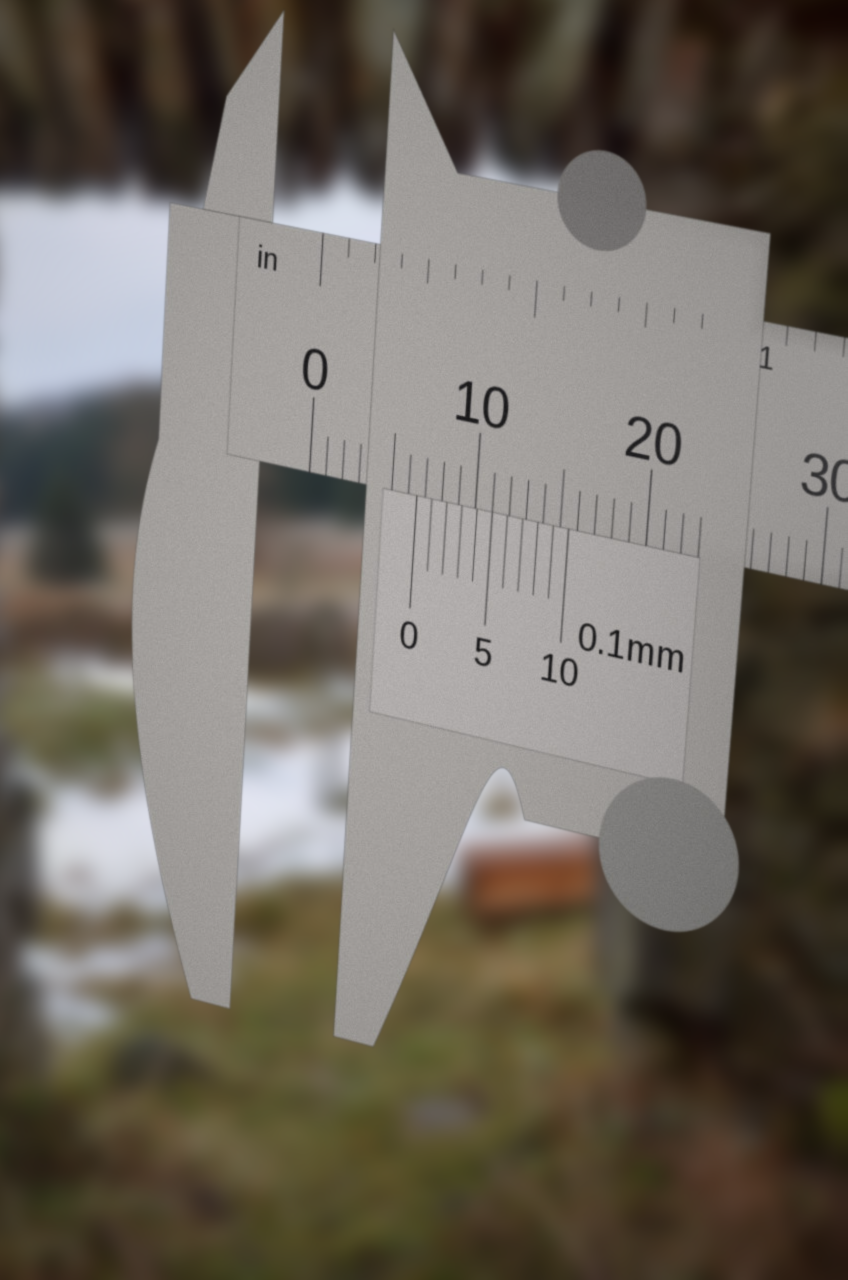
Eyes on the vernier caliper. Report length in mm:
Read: 6.5 mm
